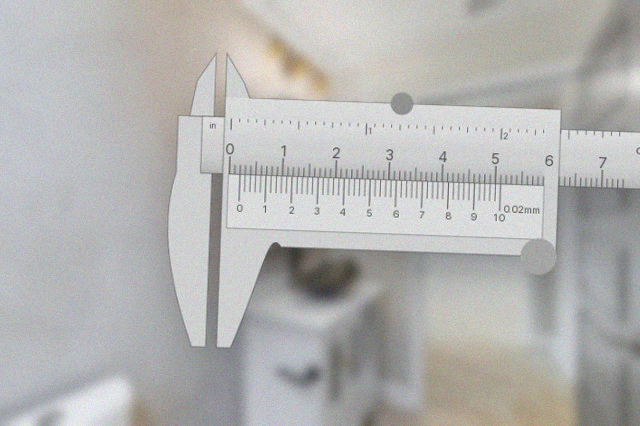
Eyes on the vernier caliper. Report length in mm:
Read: 2.0 mm
